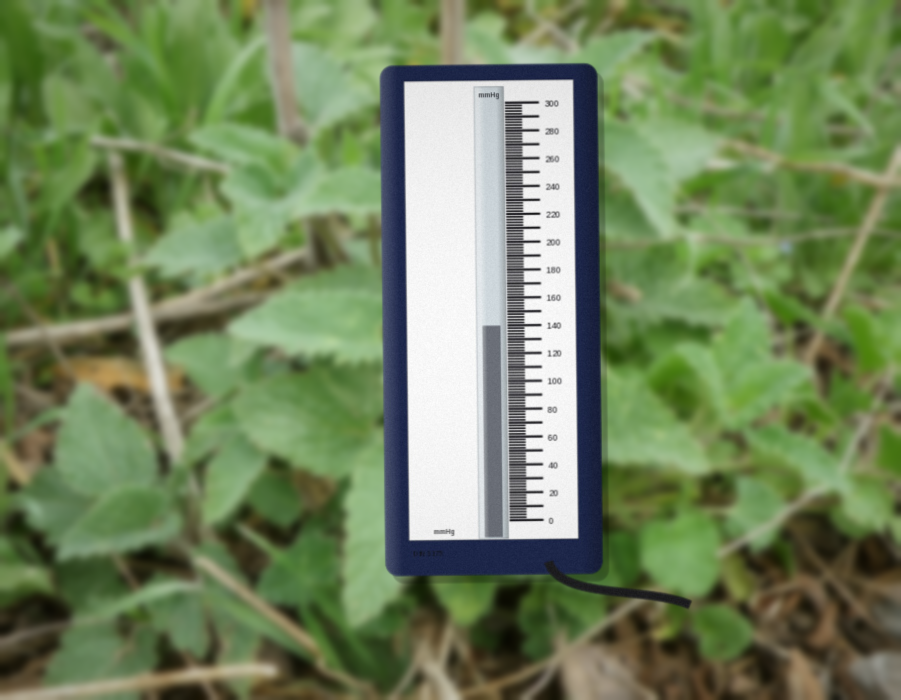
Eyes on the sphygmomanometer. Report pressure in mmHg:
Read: 140 mmHg
